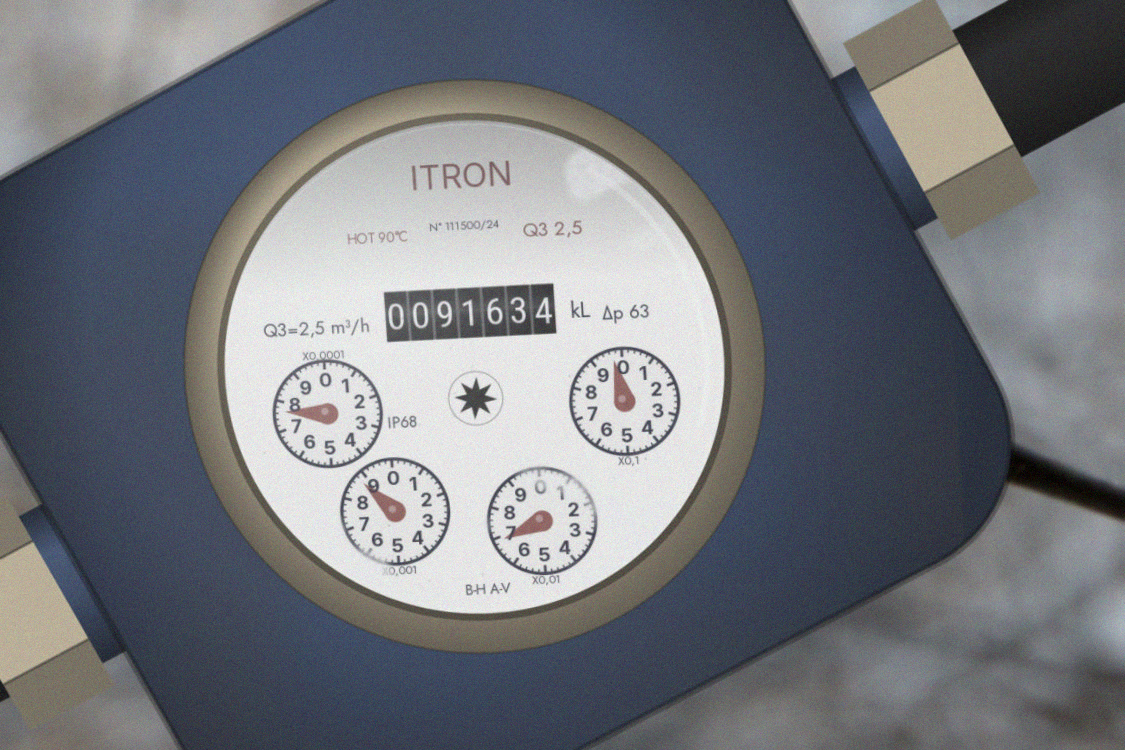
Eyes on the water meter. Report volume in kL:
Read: 91633.9687 kL
